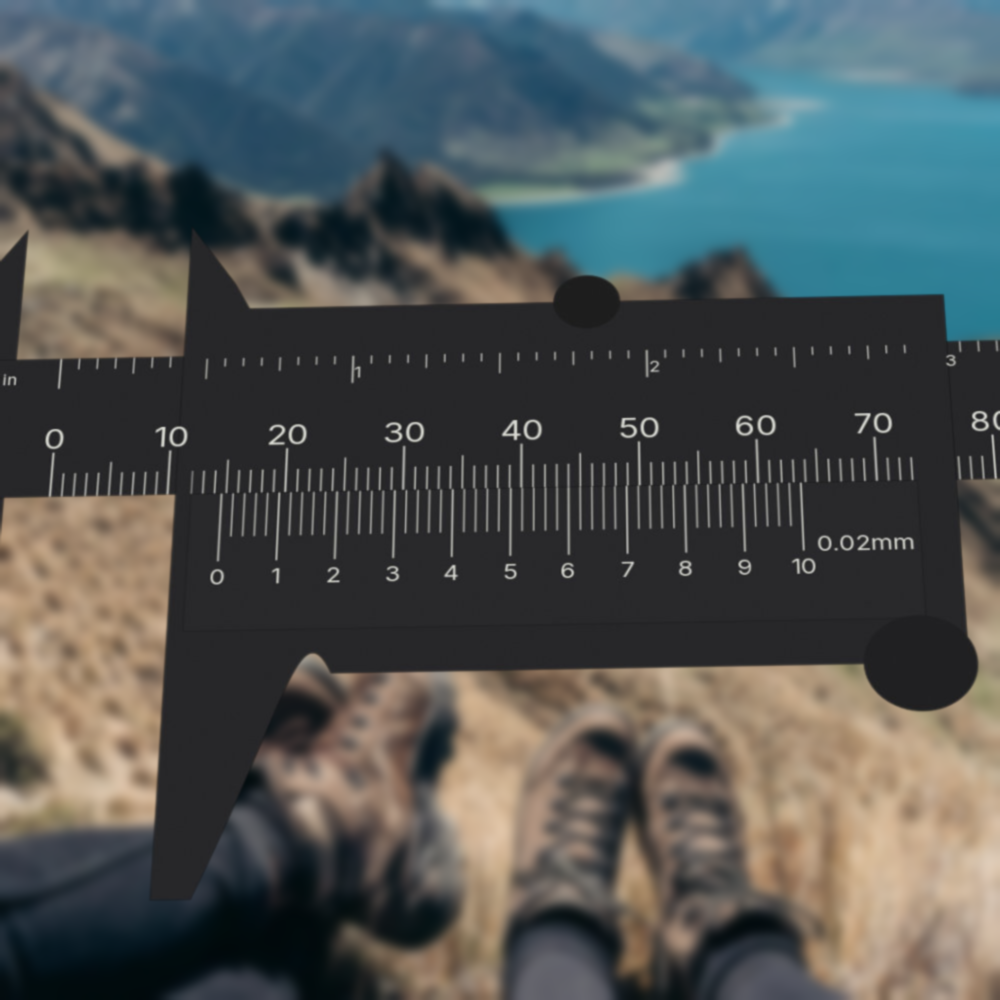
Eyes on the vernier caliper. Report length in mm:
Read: 14.6 mm
